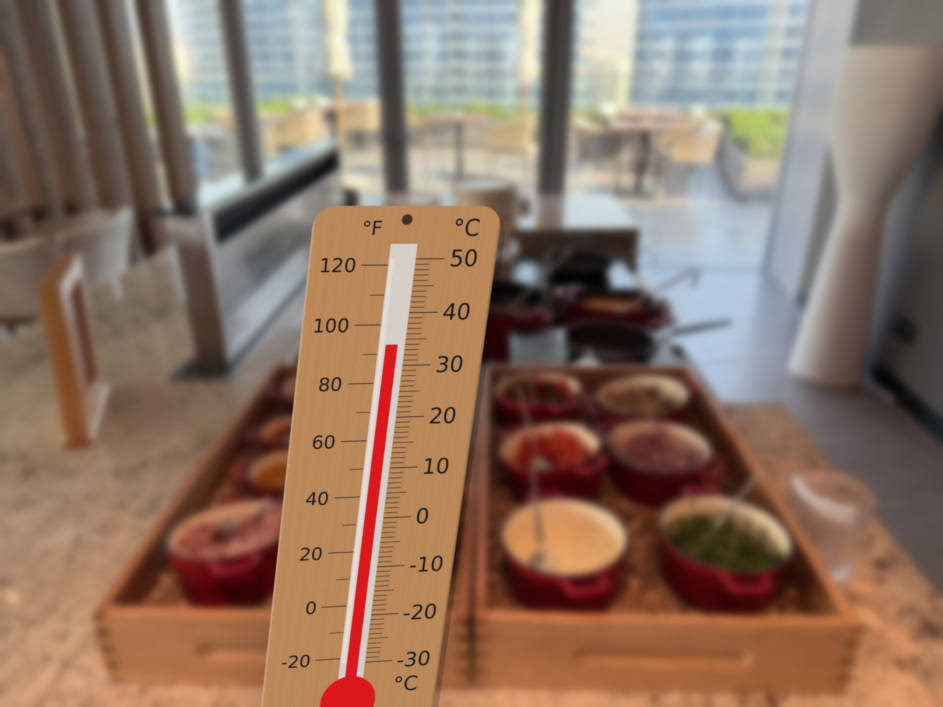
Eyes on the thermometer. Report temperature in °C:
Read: 34 °C
